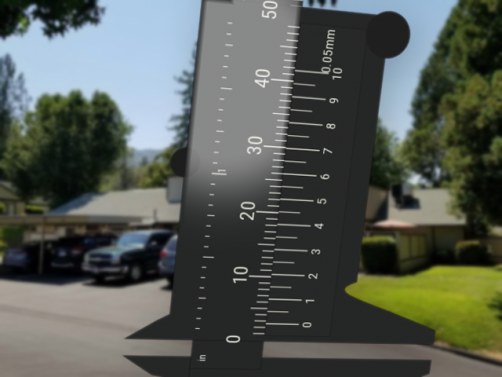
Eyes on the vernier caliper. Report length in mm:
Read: 2.6 mm
